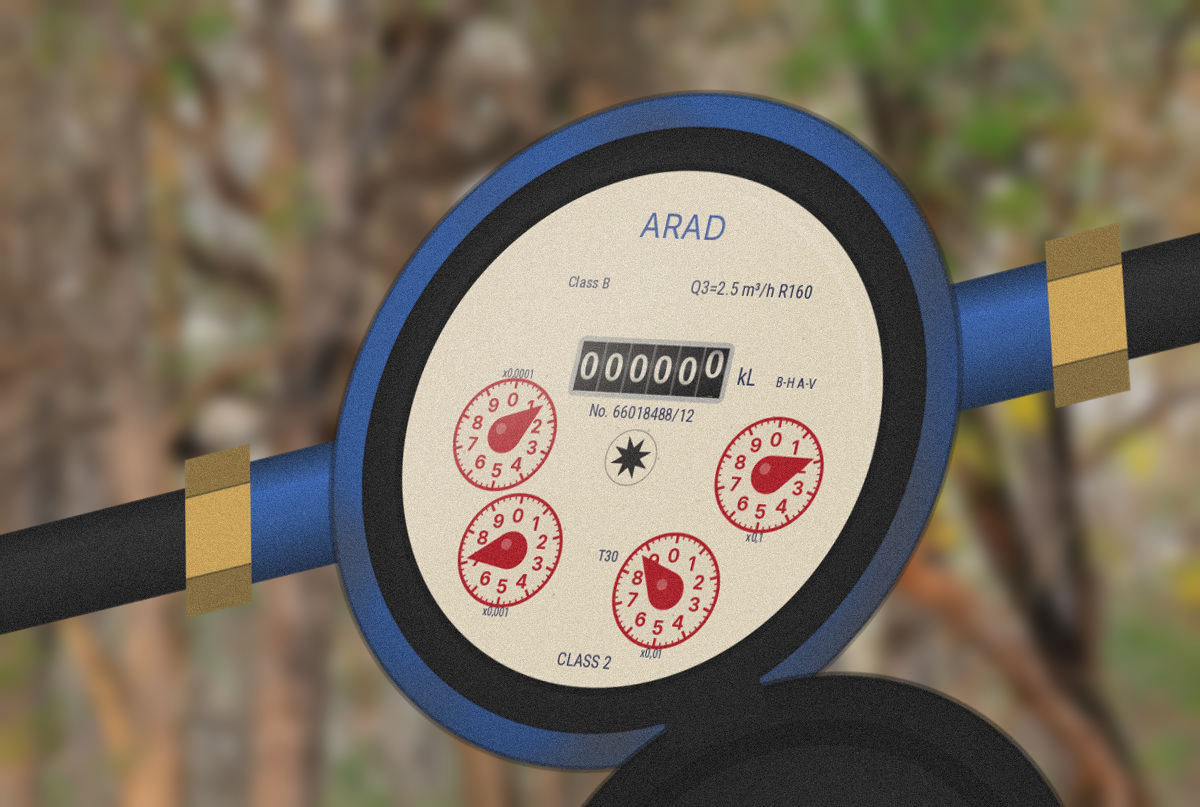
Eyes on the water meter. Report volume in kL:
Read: 0.1871 kL
